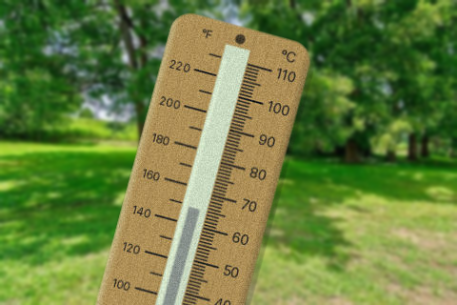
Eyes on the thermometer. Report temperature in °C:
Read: 65 °C
